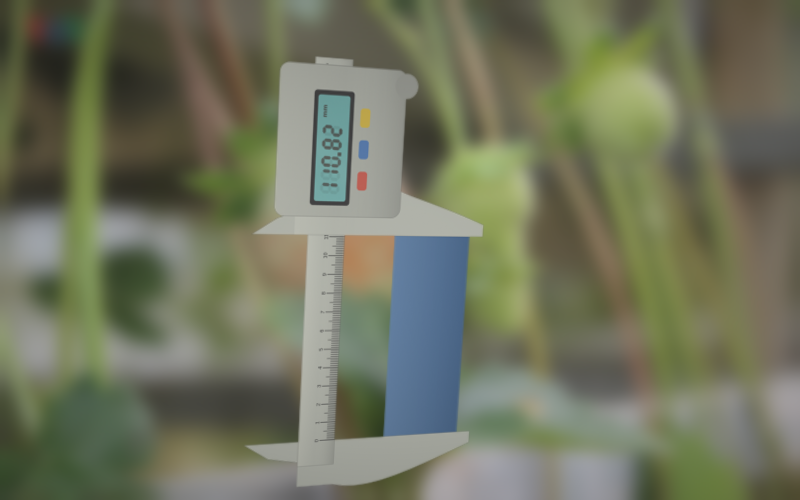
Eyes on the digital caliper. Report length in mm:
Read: 110.82 mm
